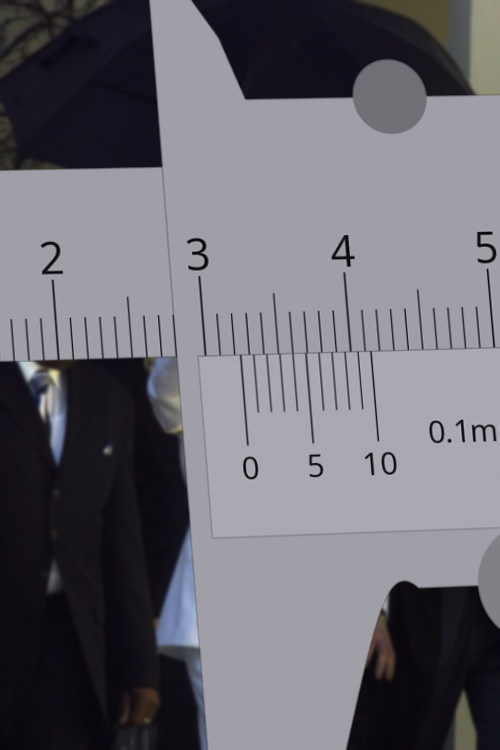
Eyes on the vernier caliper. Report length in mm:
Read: 32.4 mm
